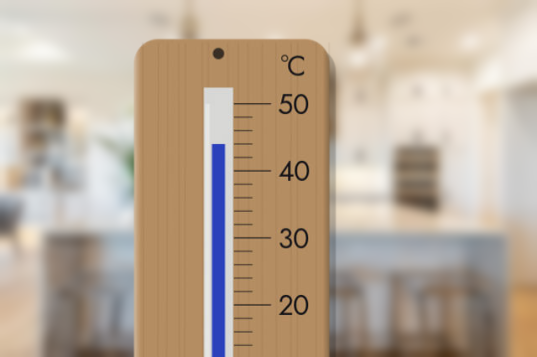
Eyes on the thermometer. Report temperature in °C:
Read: 44 °C
